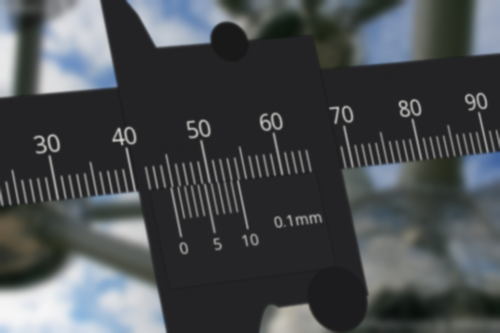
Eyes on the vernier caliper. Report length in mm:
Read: 44.8 mm
